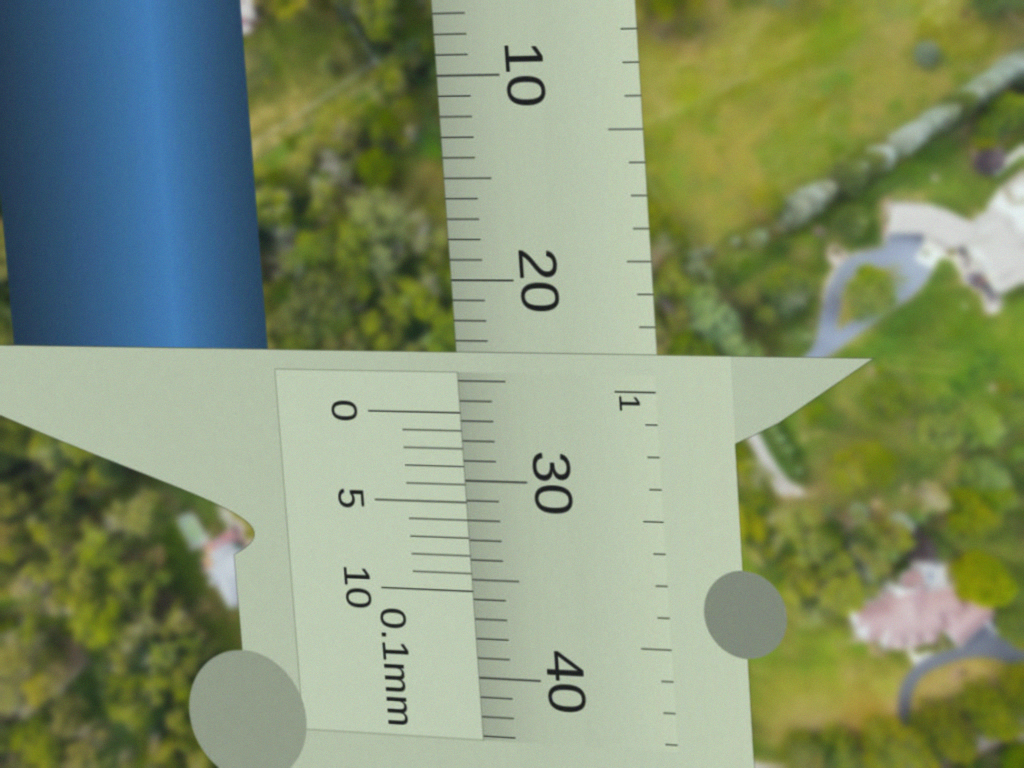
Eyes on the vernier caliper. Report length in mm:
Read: 26.6 mm
